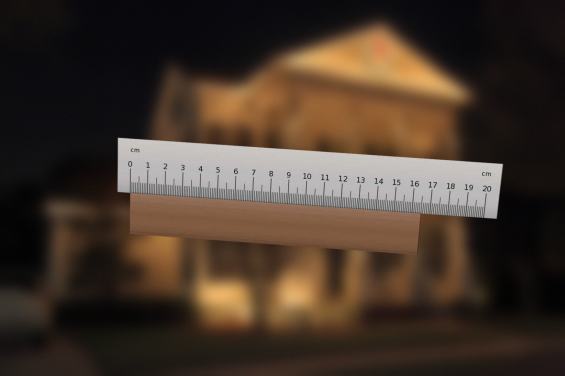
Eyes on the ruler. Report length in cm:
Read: 16.5 cm
